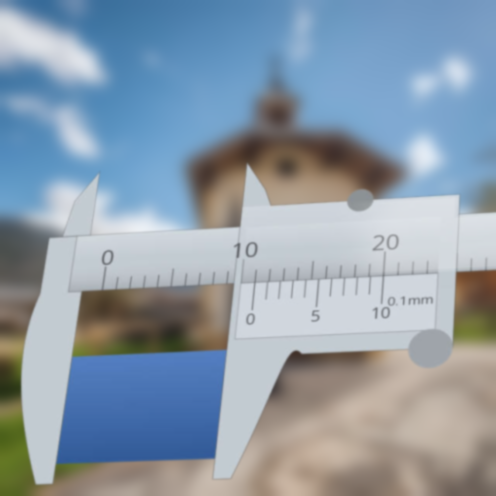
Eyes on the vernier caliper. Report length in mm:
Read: 11.0 mm
